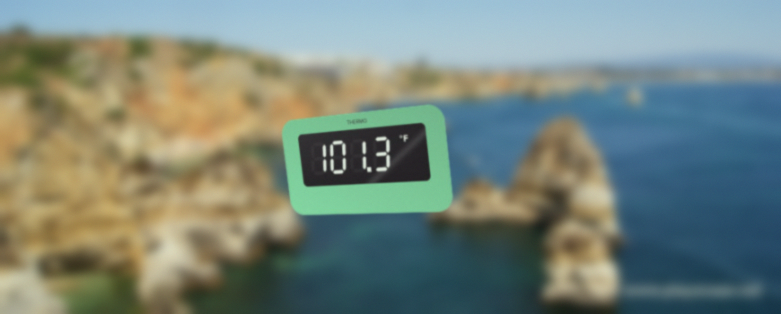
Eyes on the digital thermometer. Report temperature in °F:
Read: 101.3 °F
